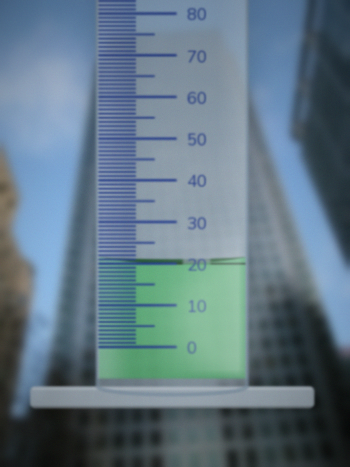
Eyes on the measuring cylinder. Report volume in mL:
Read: 20 mL
